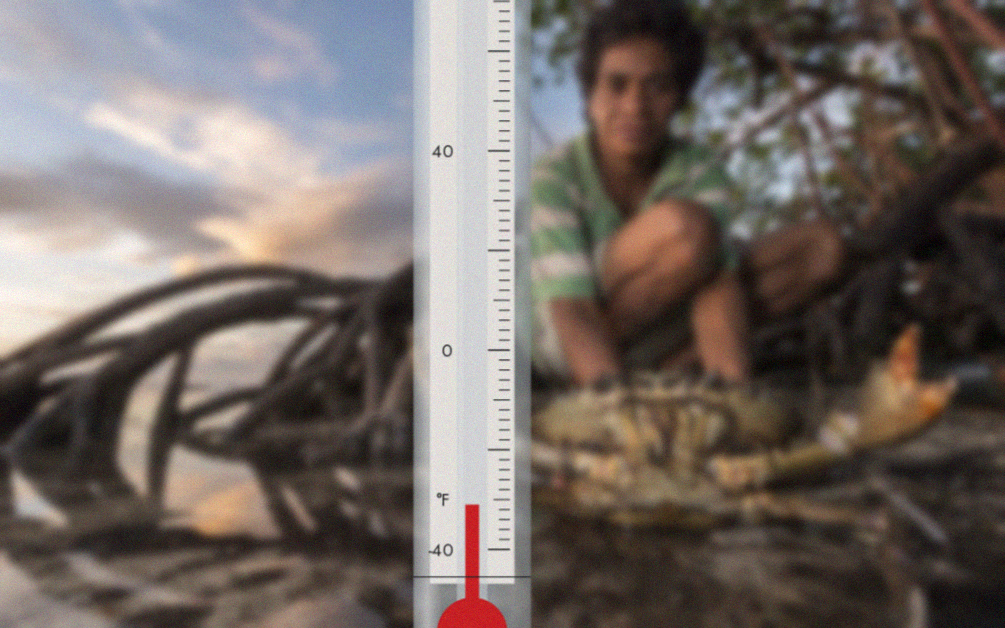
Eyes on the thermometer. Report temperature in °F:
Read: -31 °F
